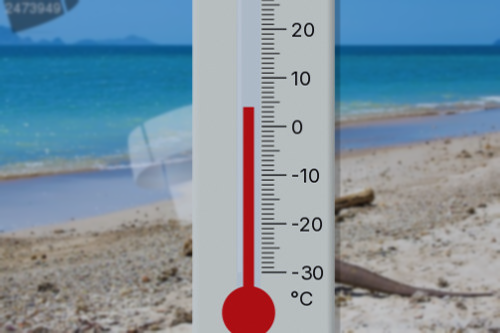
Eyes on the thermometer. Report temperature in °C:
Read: 4 °C
